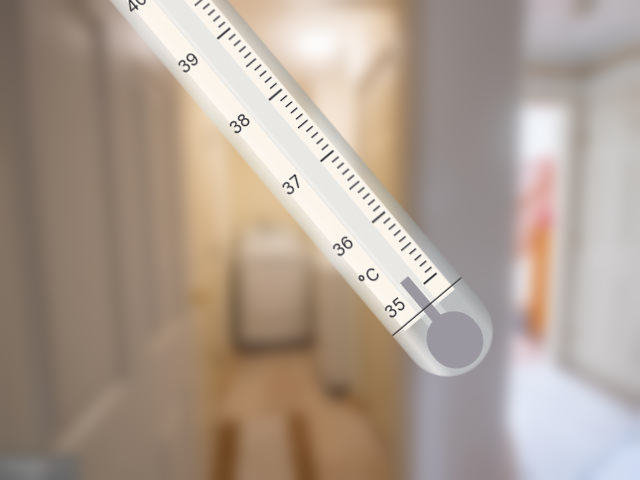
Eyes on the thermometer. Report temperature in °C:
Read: 35.2 °C
